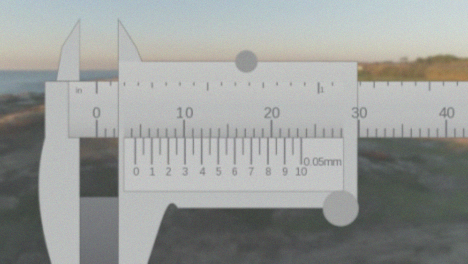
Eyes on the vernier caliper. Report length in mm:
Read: 4.4 mm
